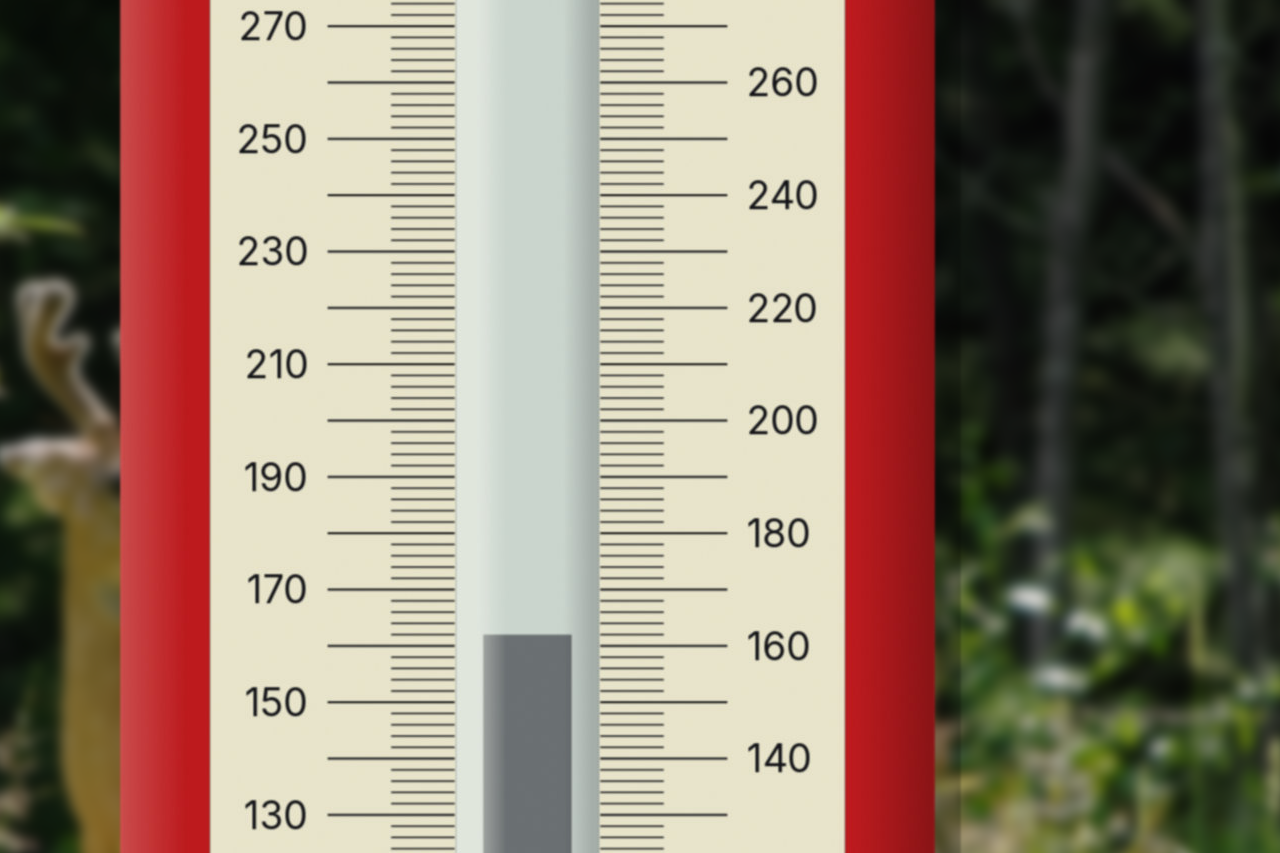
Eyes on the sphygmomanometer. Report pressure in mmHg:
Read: 162 mmHg
